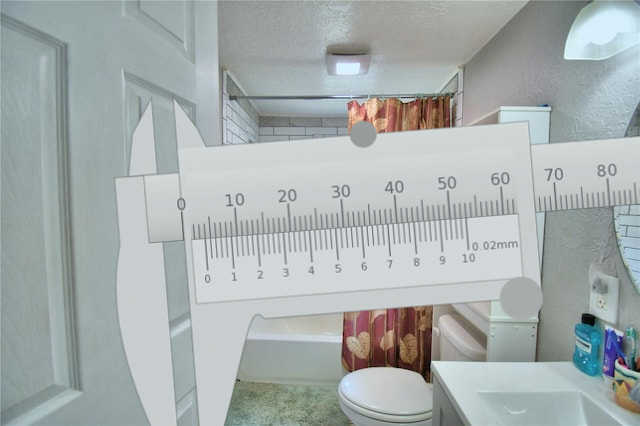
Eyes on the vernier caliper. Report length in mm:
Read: 4.0 mm
